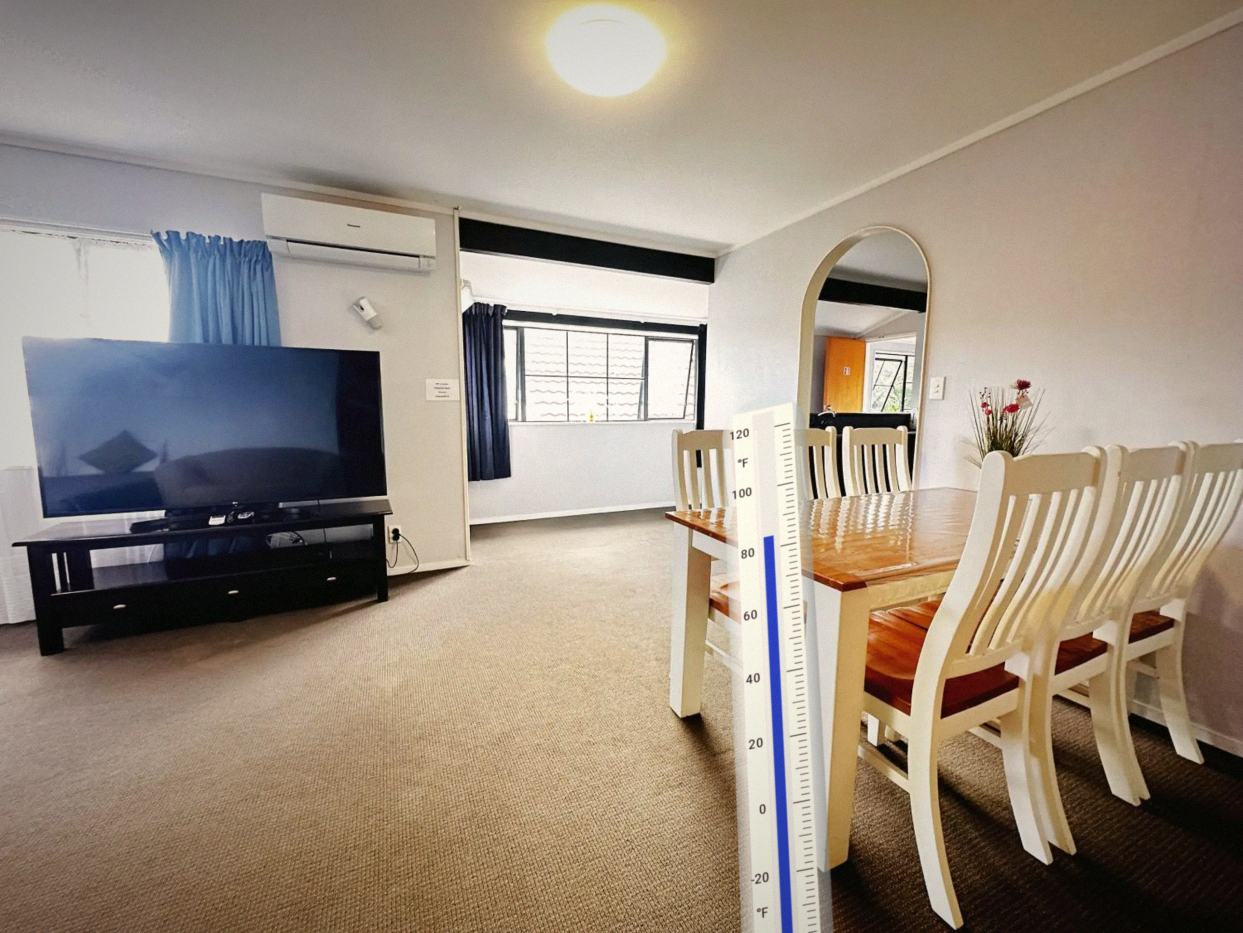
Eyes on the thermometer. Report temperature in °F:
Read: 84 °F
